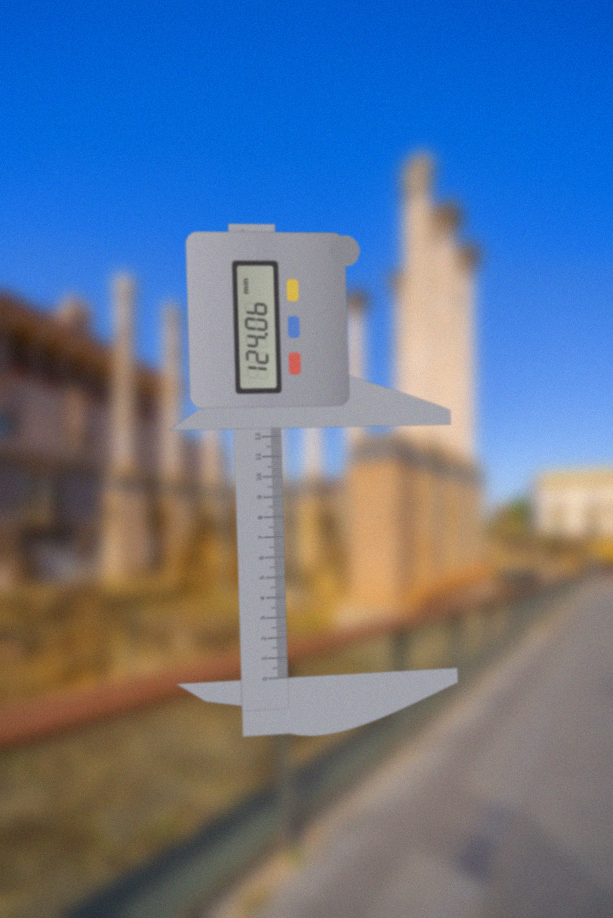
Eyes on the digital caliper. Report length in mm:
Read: 124.06 mm
